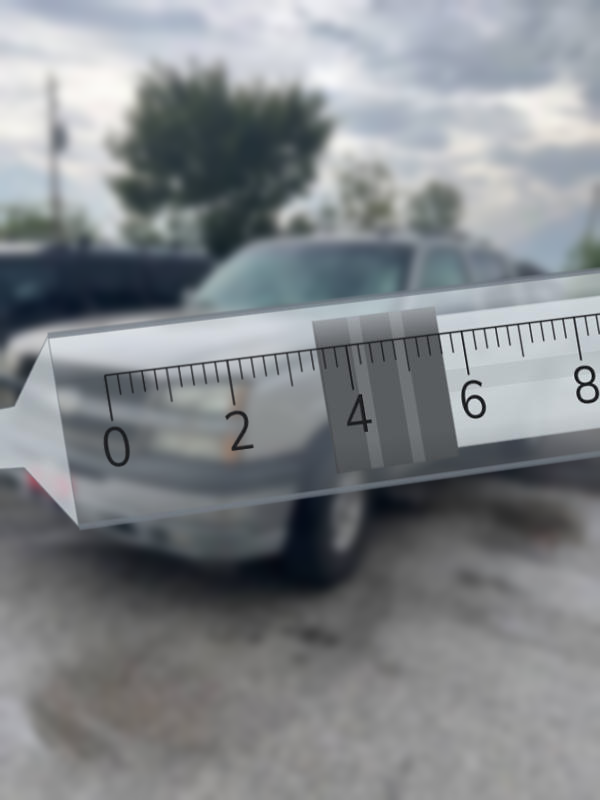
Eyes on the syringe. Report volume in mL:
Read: 3.5 mL
